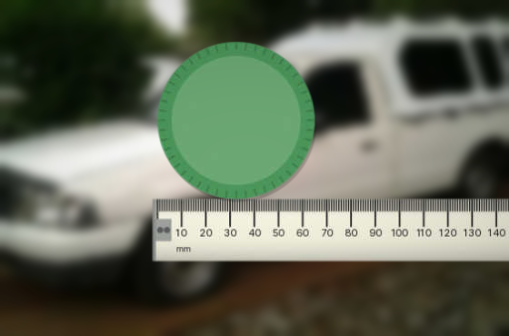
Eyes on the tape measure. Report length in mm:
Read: 65 mm
